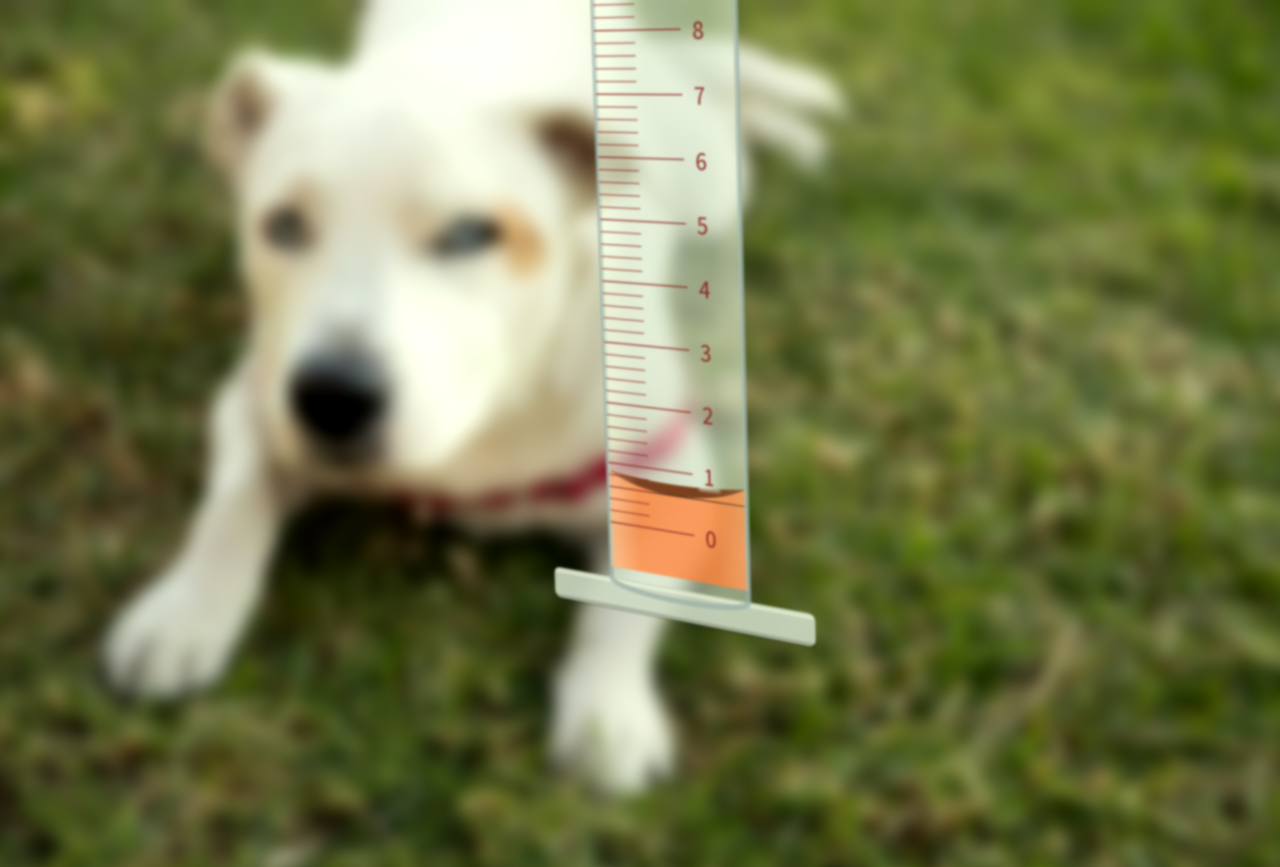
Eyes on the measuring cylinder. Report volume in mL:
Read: 0.6 mL
